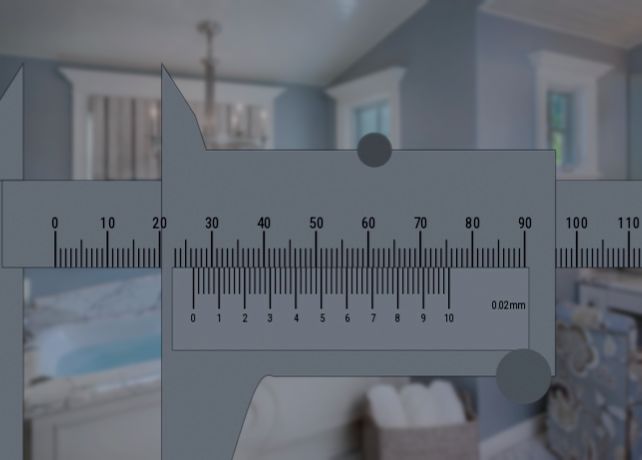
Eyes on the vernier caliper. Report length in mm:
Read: 26.5 mm
